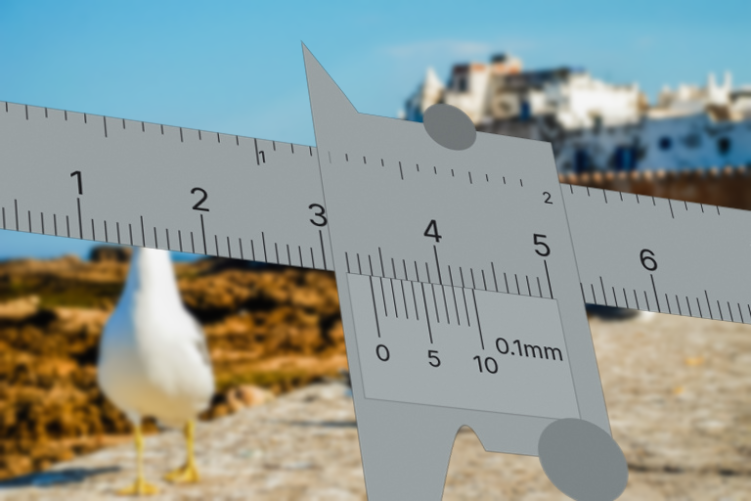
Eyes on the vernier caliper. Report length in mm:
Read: 33.8 mm
